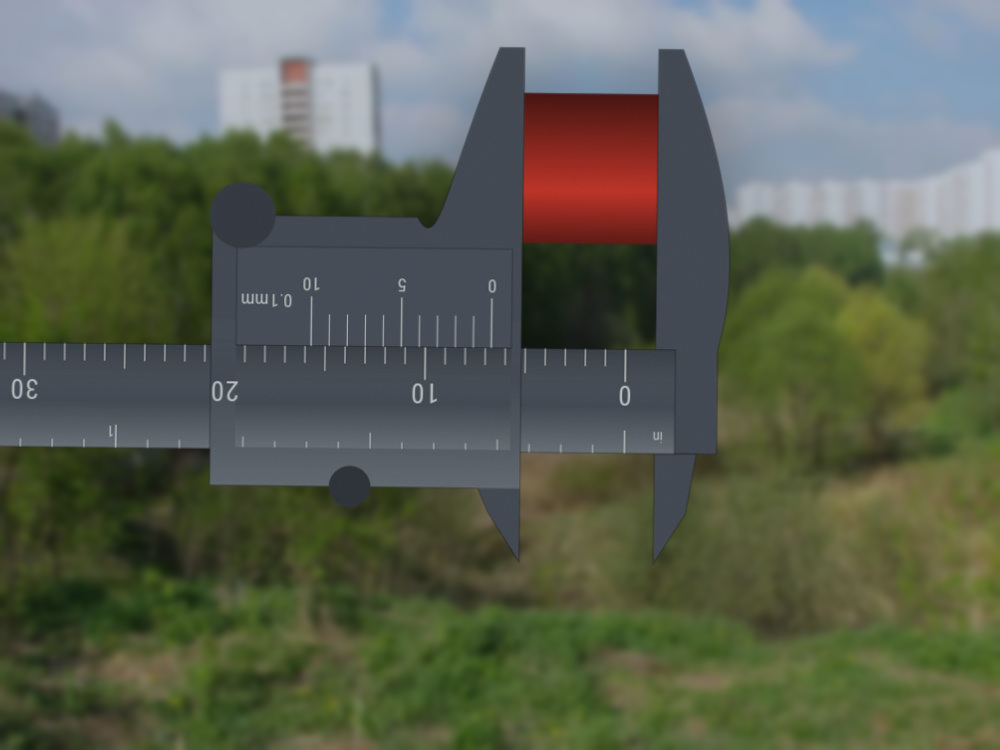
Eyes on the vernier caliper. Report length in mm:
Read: 6.7 mm
